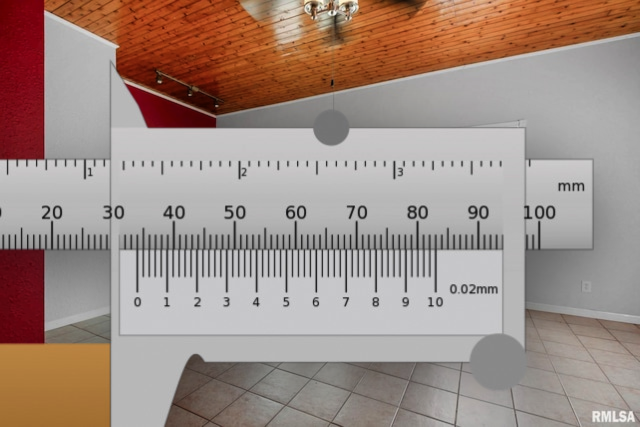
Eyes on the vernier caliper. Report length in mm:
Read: 34.0 mm
